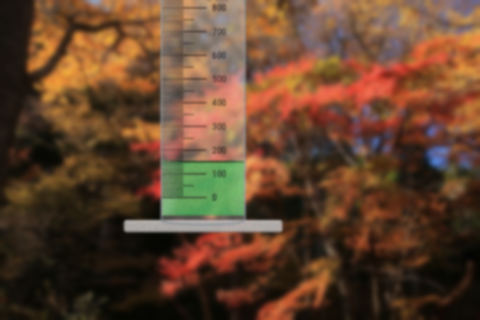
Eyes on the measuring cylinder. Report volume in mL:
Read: 150 mL
